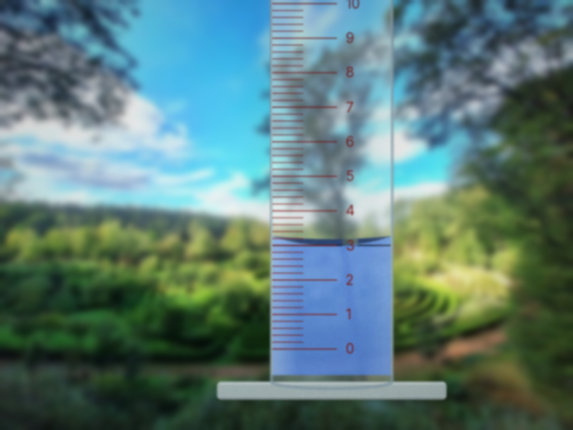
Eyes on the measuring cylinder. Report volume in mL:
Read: 3 mL
